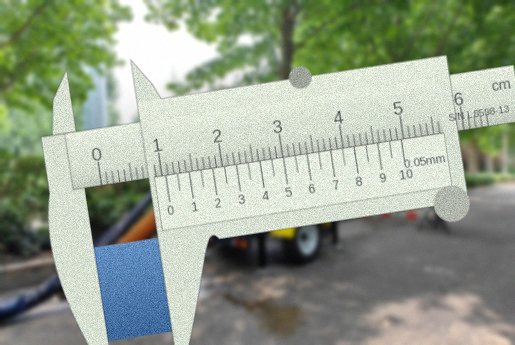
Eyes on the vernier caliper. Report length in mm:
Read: 10.6 mm
